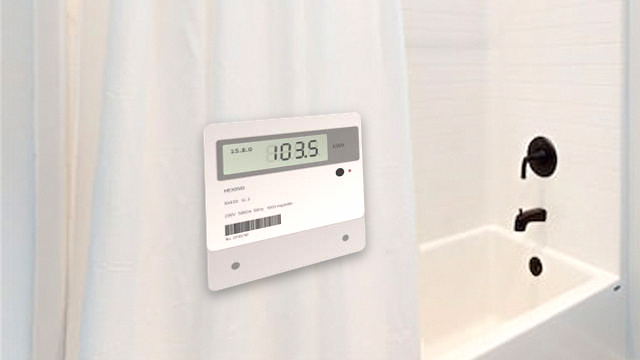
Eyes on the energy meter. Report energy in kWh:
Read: 103.5 kWh
